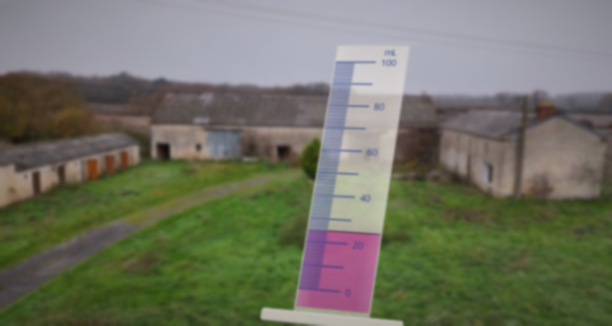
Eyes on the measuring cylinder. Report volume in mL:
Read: 25 mL
